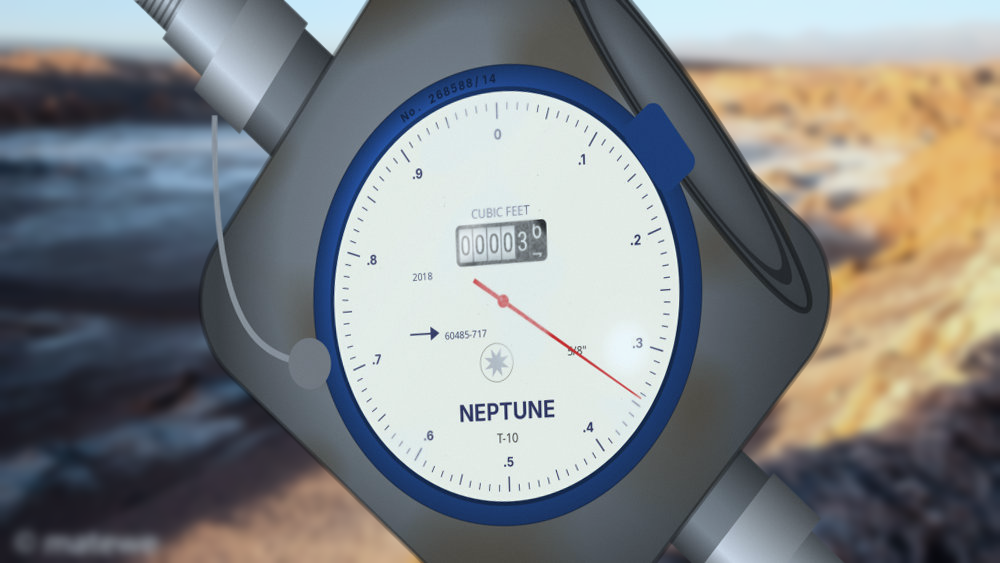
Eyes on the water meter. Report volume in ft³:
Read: 36.34 ft³
